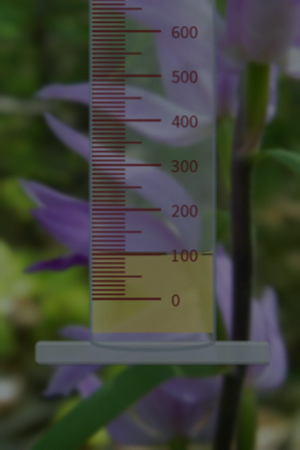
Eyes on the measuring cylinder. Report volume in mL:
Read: 100 mL
